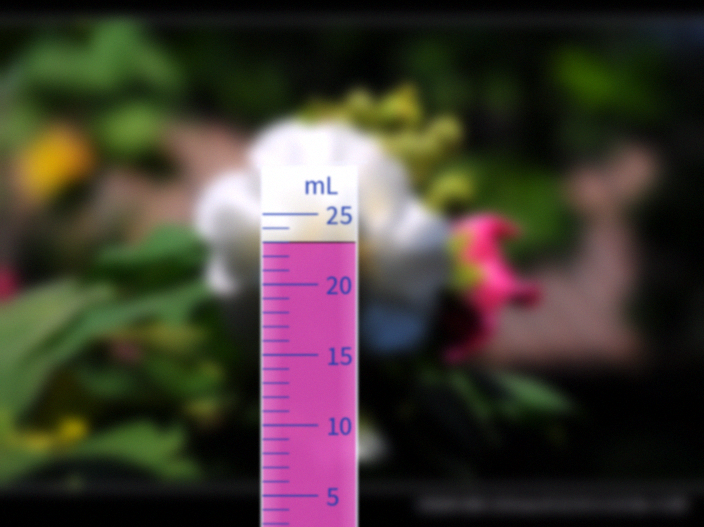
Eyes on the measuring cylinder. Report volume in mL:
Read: 23 mL
